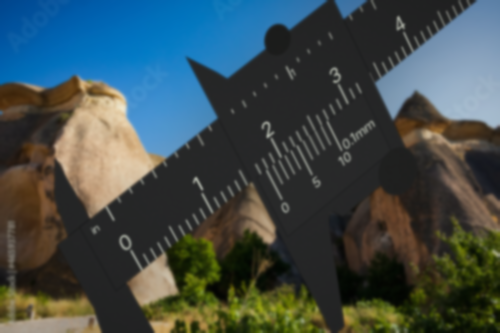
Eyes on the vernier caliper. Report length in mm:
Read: 17.8 mm
